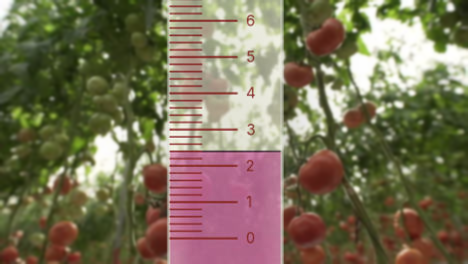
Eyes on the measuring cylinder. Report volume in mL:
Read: 2.4 mL
